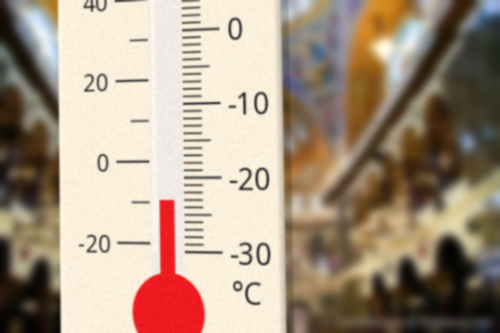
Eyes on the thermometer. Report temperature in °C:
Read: -23 °C
